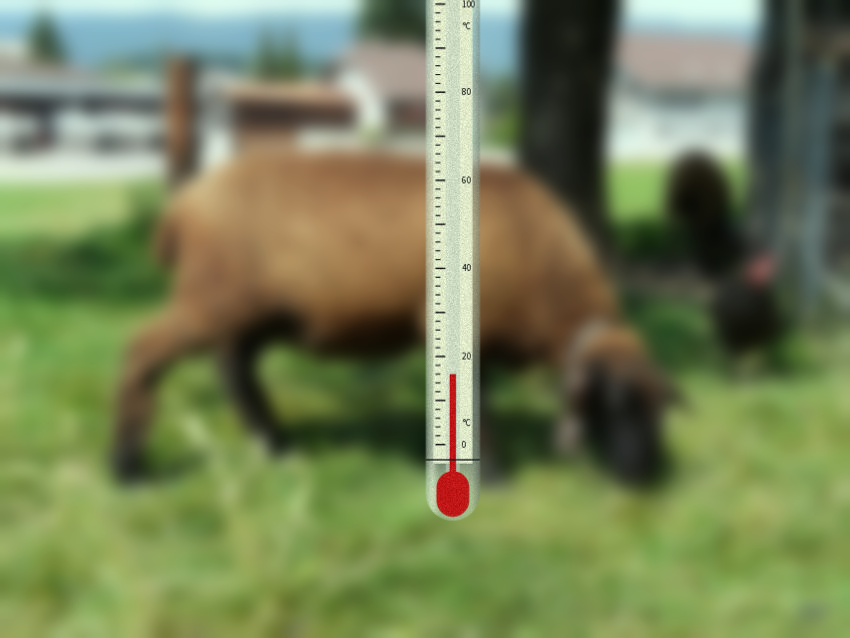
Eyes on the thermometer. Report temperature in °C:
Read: 16 °C
